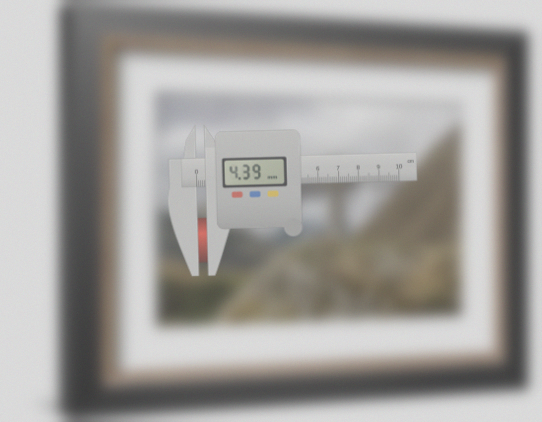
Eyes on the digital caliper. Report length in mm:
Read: 4.39 mm
